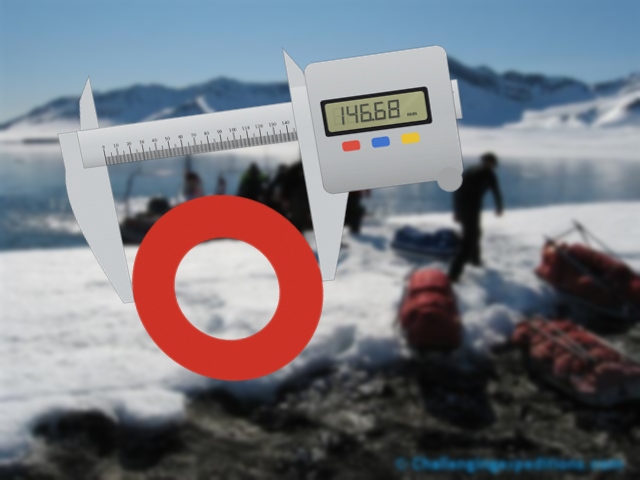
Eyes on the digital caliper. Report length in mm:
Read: 146.68 mm
